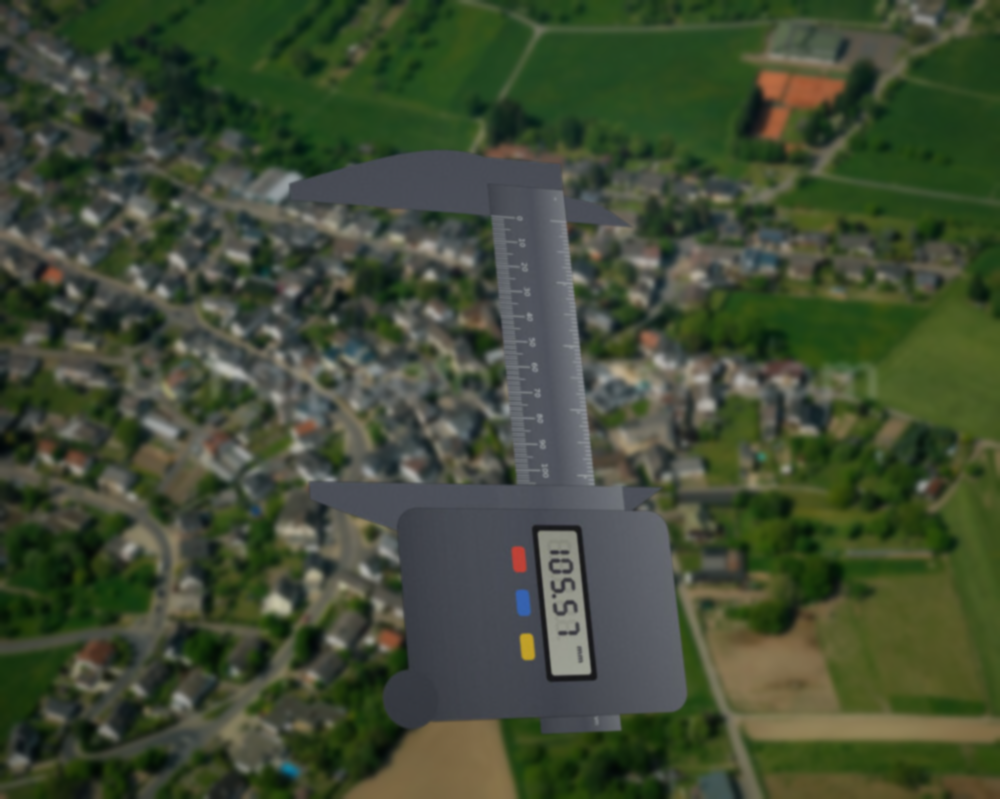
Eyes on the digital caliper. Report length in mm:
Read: 105.57 mm
